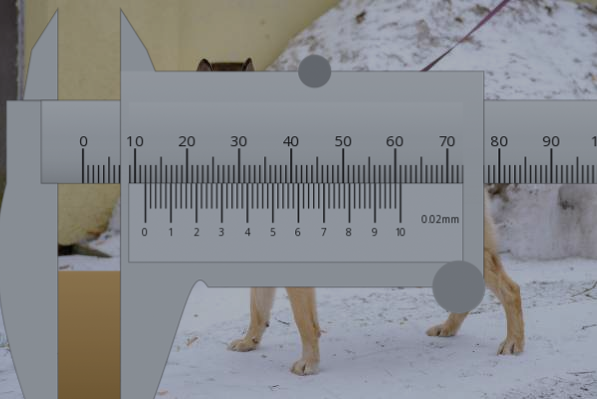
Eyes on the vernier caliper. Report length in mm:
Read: 12.0 mm
